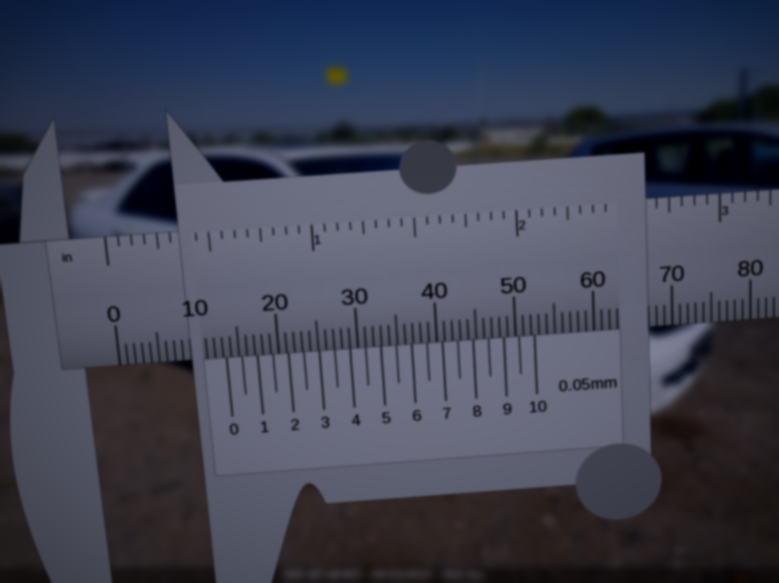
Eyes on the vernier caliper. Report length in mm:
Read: 13.4 mm
